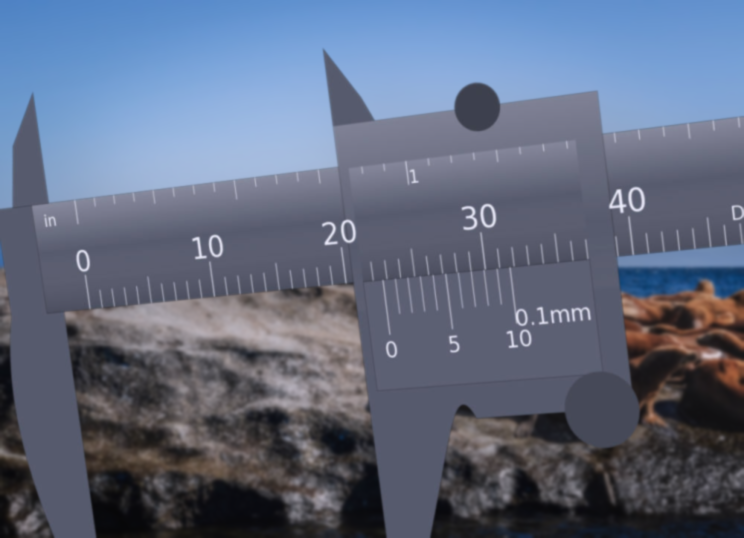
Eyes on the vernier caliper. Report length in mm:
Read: 22.7 mm
